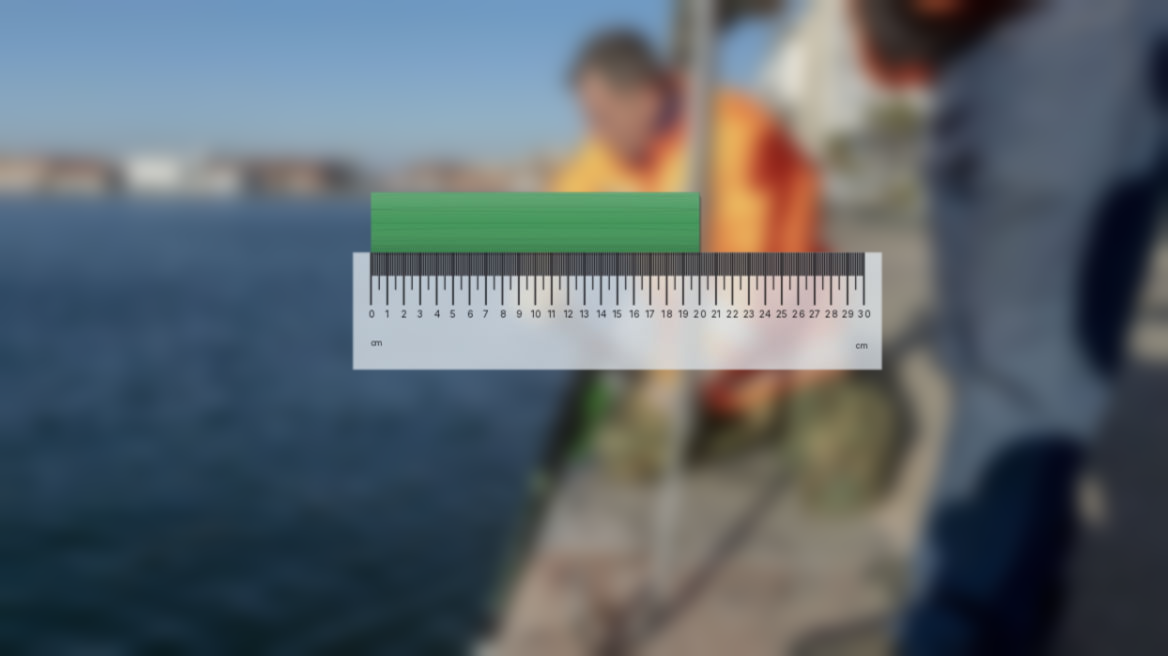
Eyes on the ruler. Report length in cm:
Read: 20 cm
